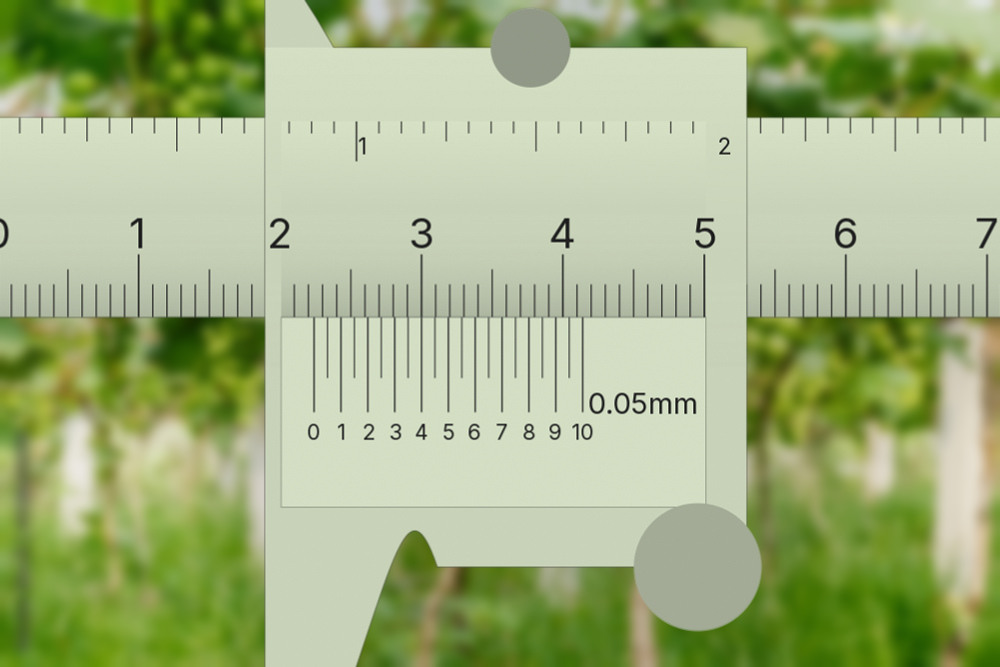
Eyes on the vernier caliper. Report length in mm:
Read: 22.4 mm
